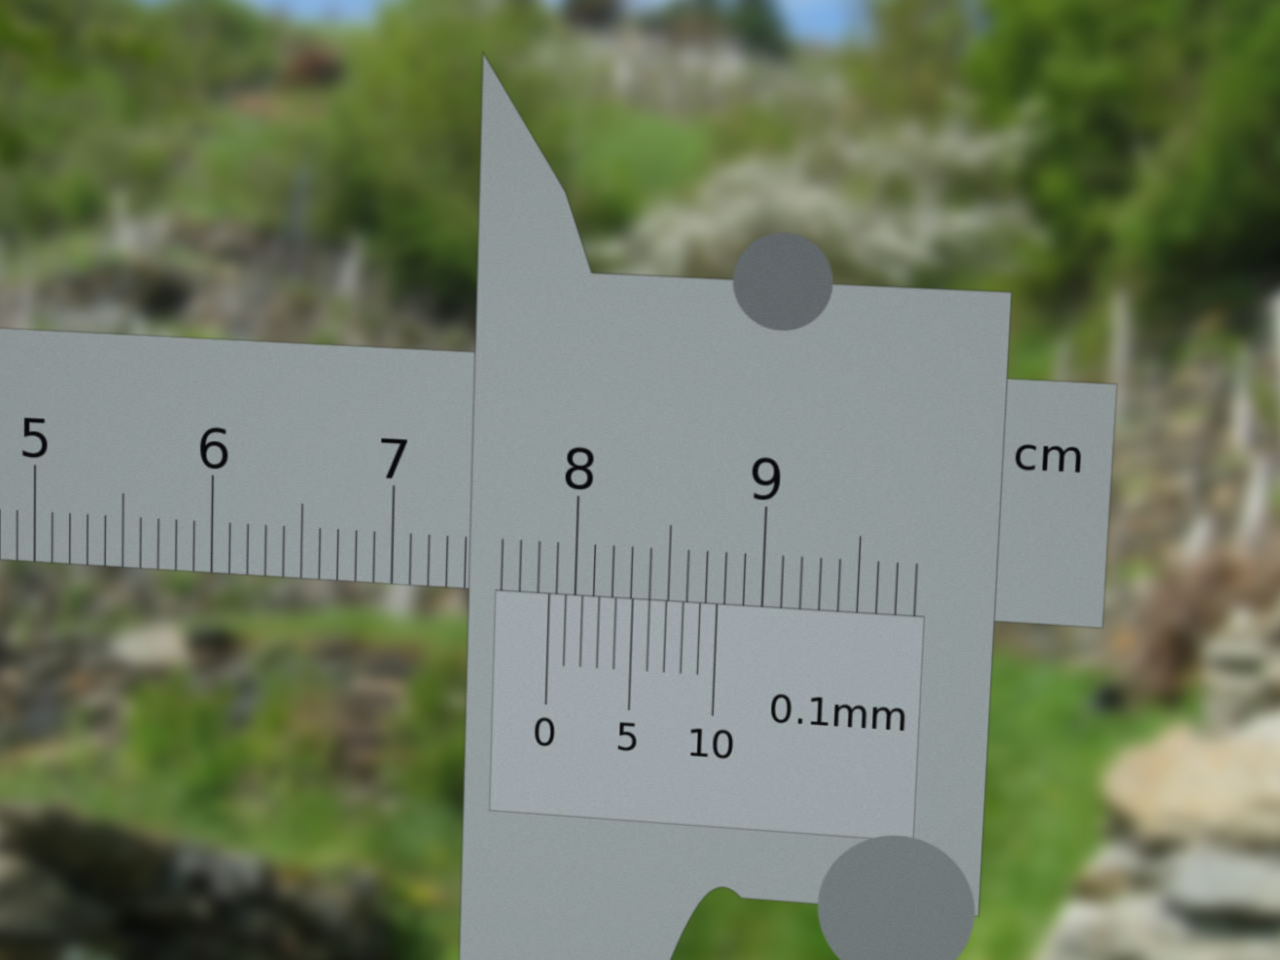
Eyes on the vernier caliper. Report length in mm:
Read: 78.6 mm
